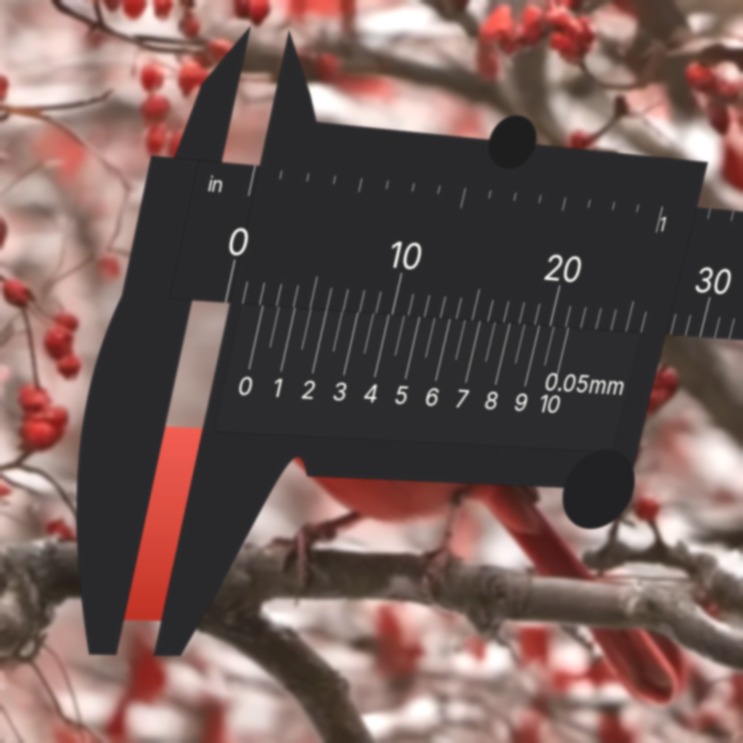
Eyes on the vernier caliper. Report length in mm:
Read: 2.2 mm
